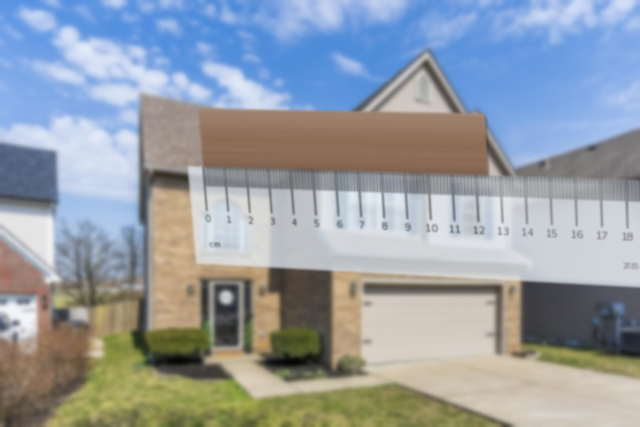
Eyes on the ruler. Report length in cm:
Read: 12.5 cm
